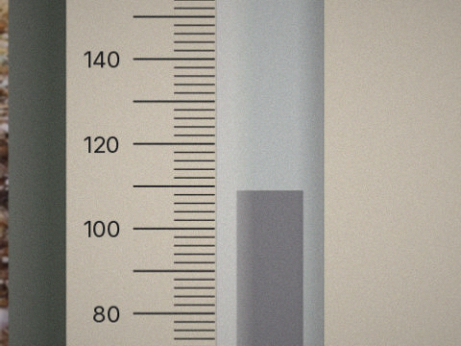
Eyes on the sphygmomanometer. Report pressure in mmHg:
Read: 109 mmHg
